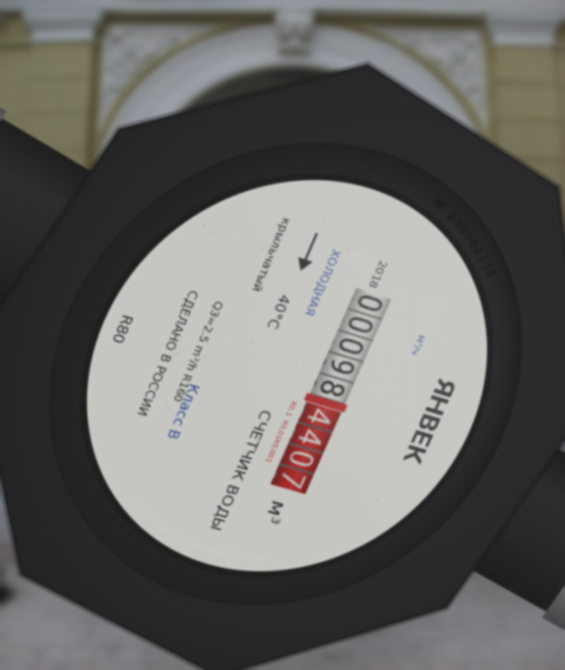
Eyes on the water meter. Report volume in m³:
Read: 98.4407 m³
